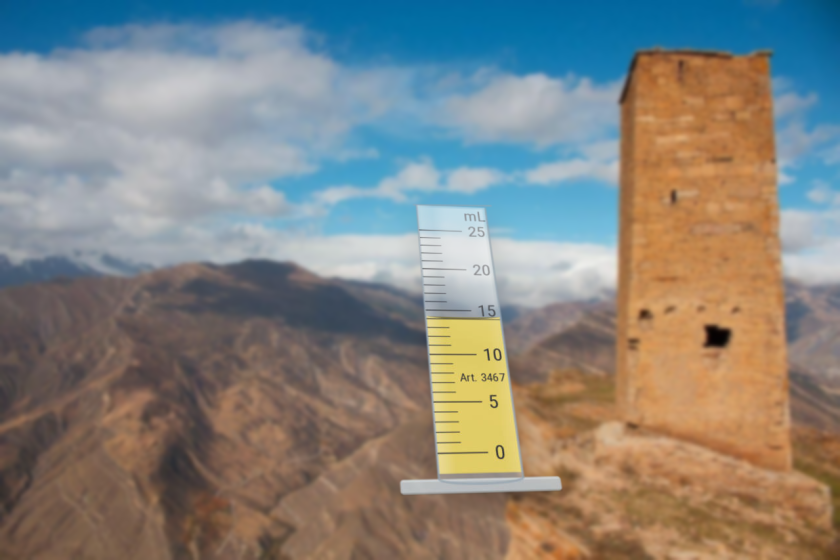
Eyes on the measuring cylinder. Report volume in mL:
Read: 14 mL
